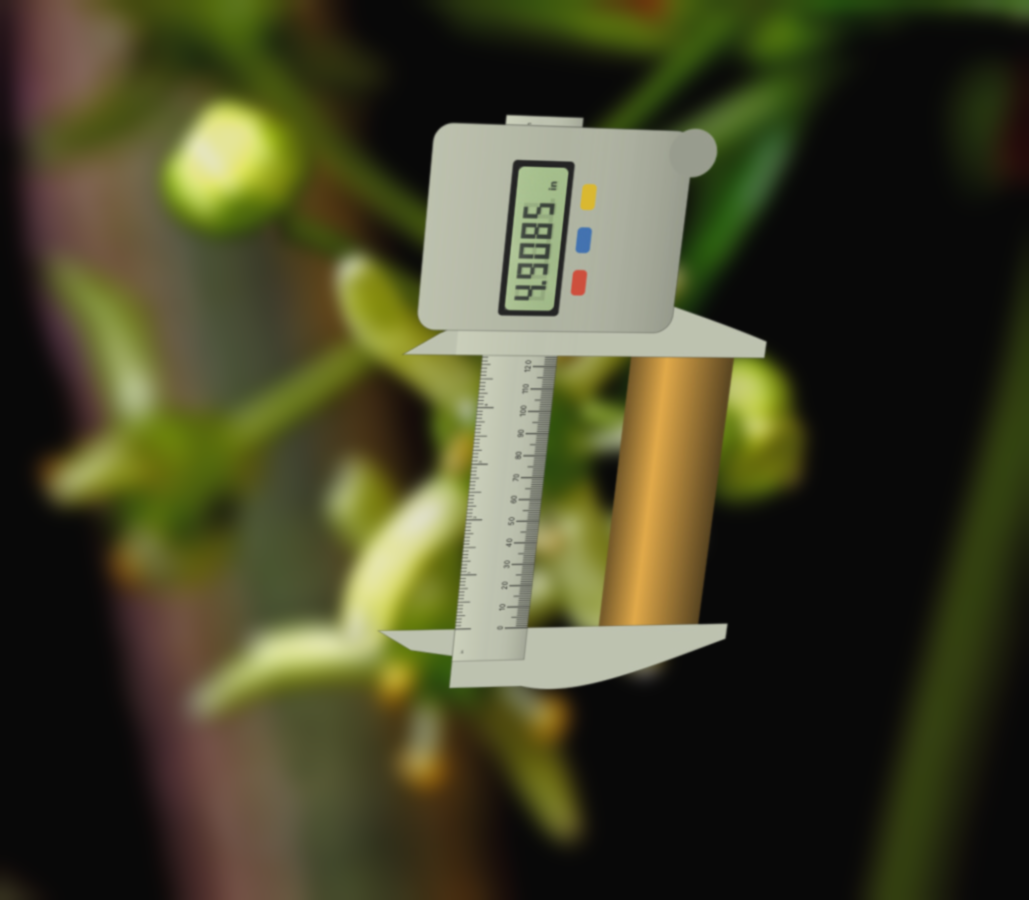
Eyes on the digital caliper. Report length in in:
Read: 4.9085 in
